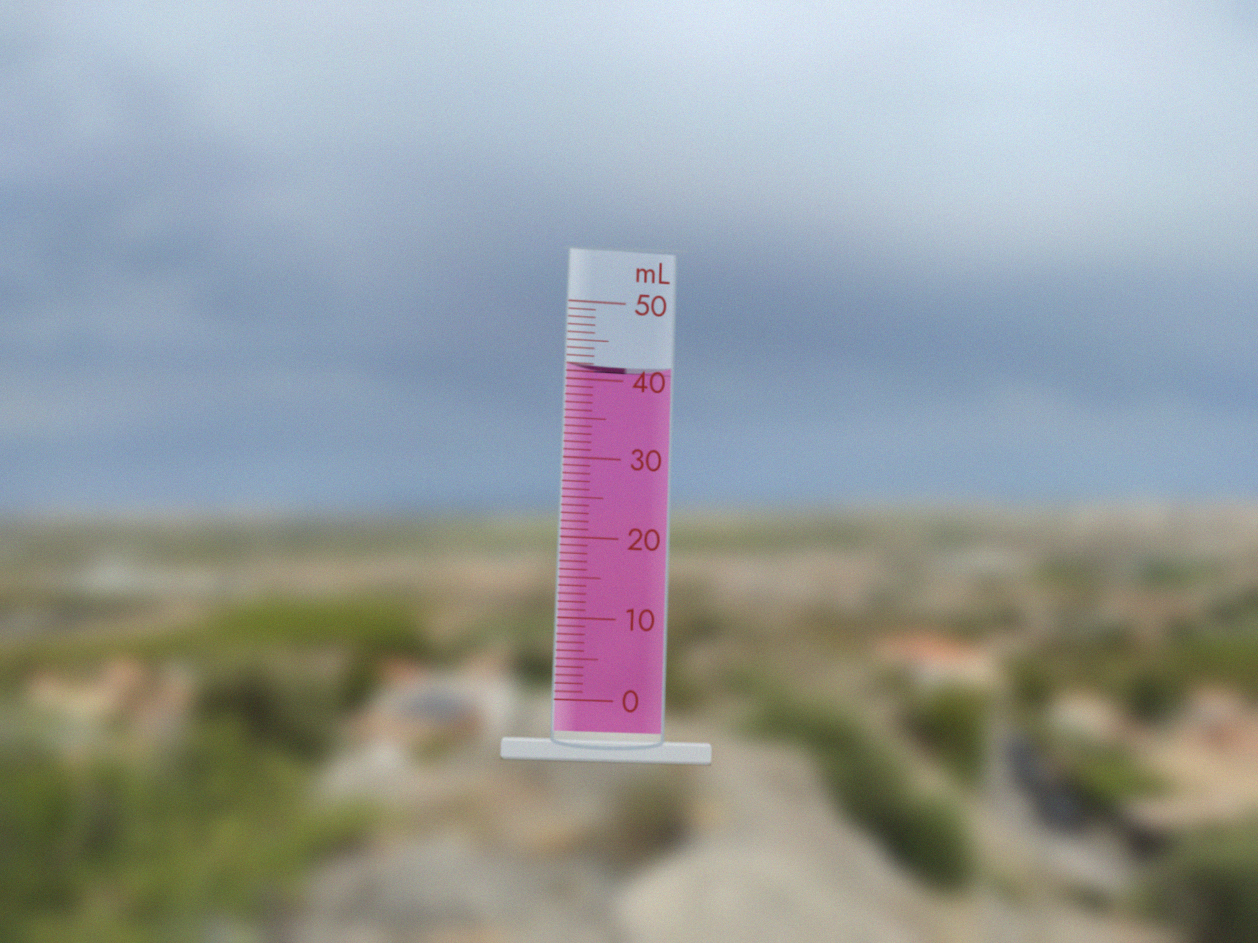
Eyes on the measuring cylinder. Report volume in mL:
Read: 41 mL
